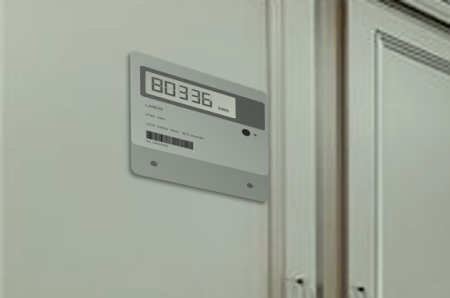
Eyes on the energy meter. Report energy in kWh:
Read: 80336 kWh
